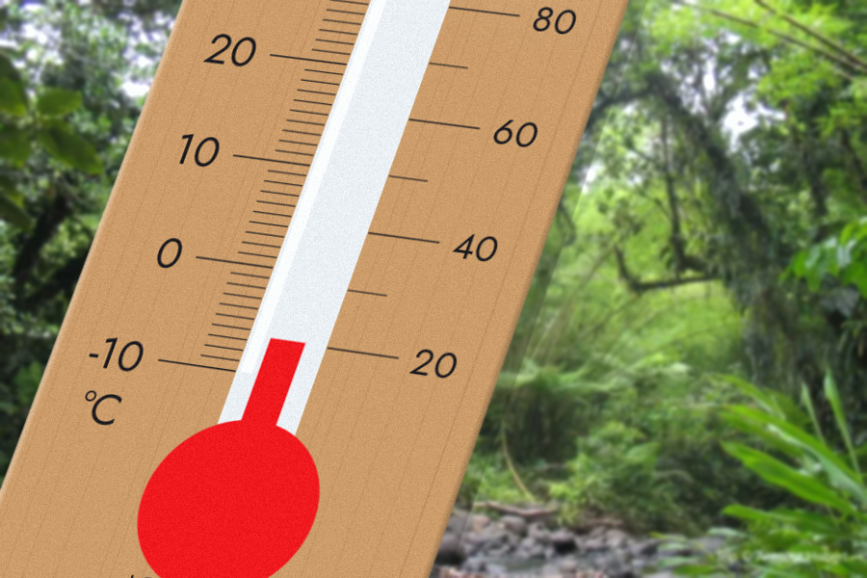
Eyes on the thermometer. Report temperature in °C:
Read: -6.5 °C
